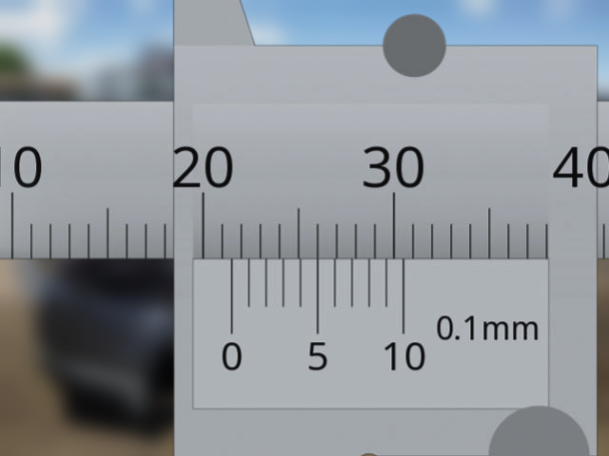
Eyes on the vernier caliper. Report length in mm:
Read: 21.5 mm
